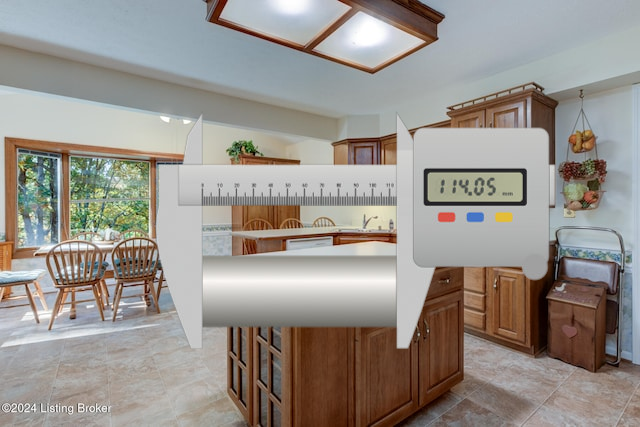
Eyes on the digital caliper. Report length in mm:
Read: 114.05 mm
